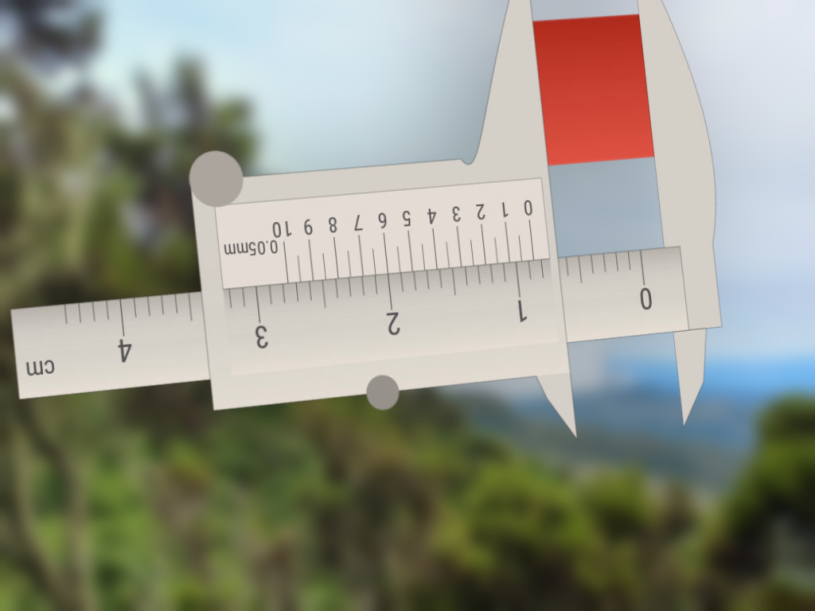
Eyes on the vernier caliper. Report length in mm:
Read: 8.6 mm
